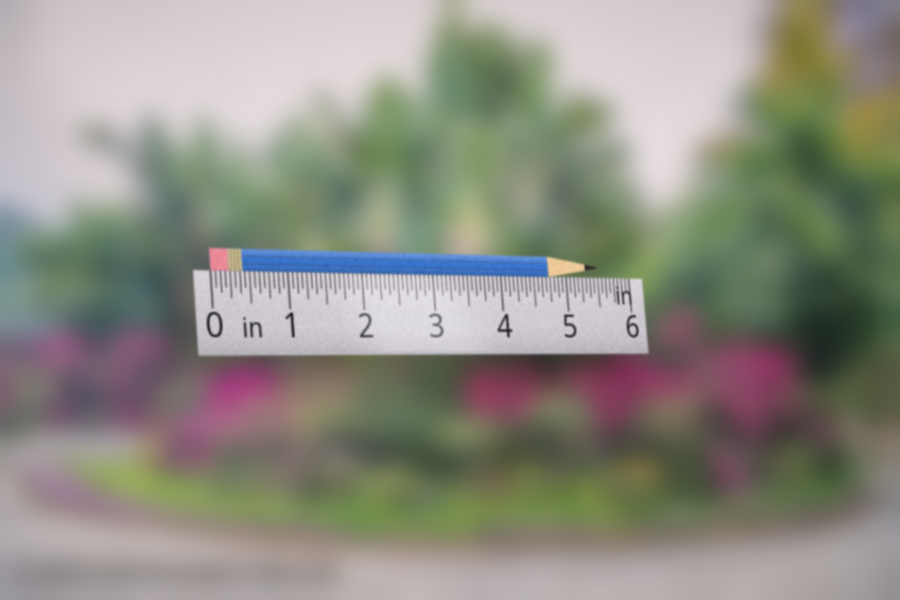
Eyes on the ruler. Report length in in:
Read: 5.5 in
